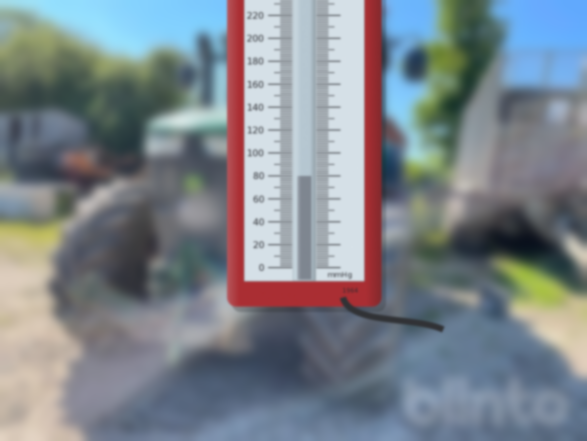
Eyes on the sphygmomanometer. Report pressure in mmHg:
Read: 80 mmHg
